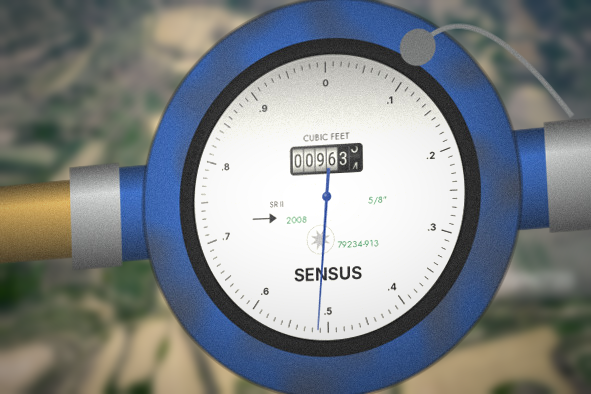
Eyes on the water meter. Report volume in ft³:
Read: 9633.51 ft³
